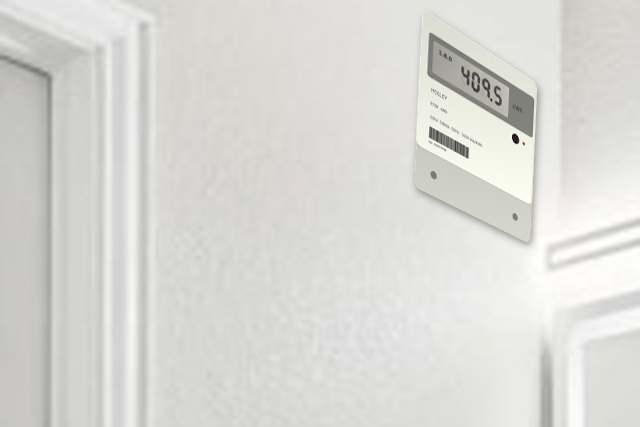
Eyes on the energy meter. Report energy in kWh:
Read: 409.5 kWh
